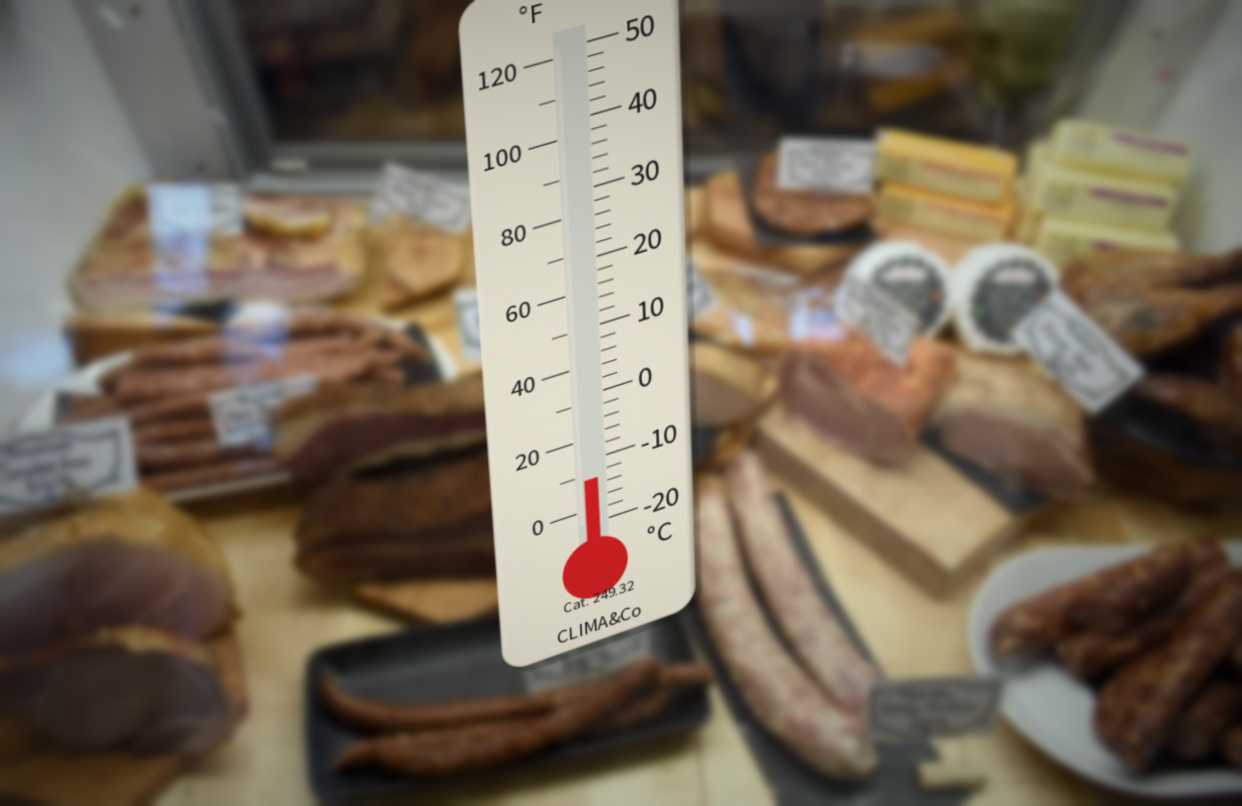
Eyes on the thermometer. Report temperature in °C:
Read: -13 °C
